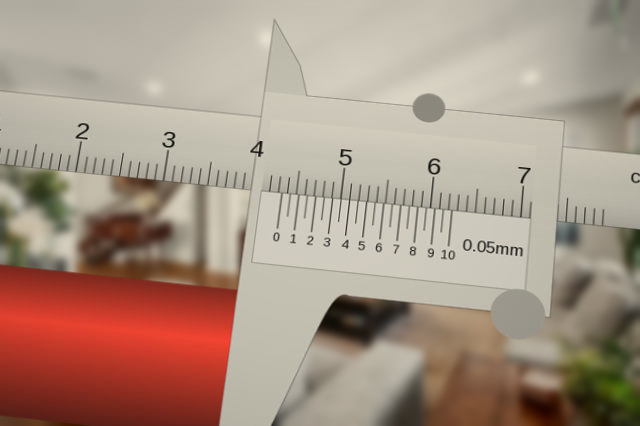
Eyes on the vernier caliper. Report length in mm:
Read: 43.4 mm
